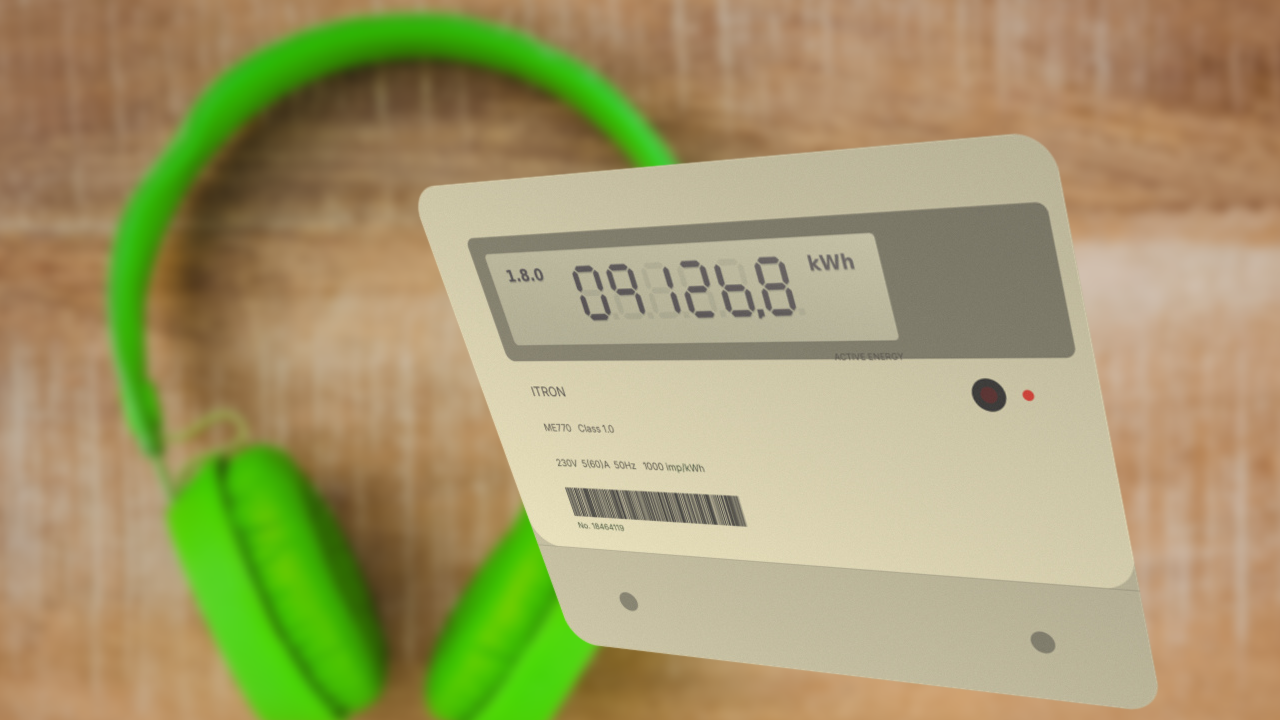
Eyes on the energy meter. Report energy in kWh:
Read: 9126.8 kWh
